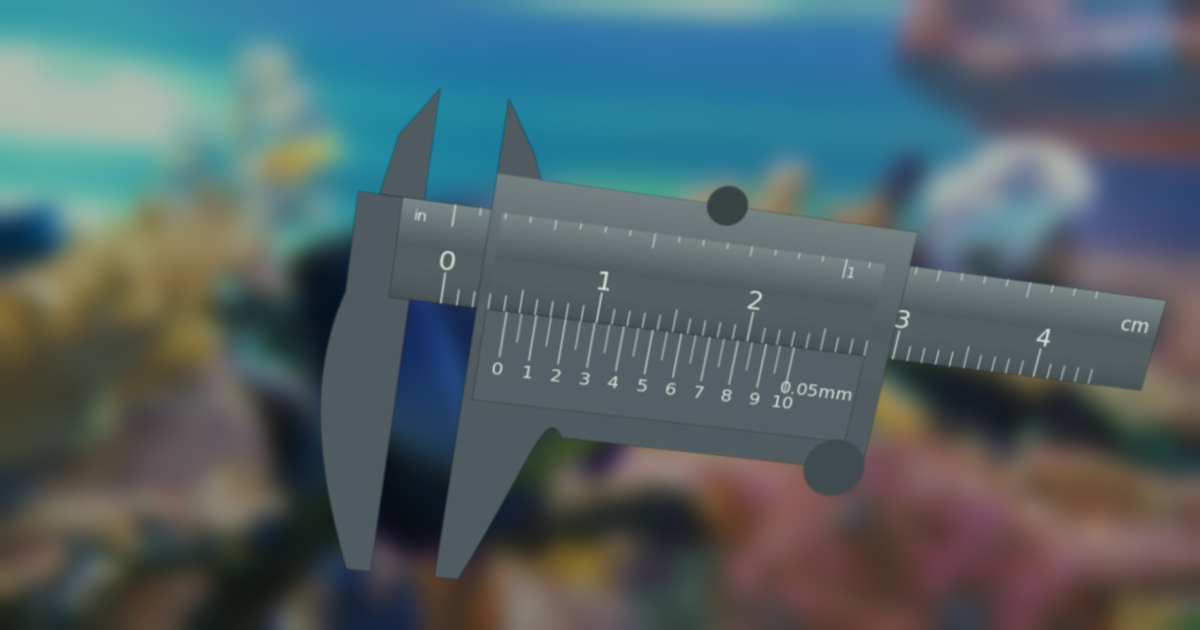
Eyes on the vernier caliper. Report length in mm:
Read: 4.2 mm
